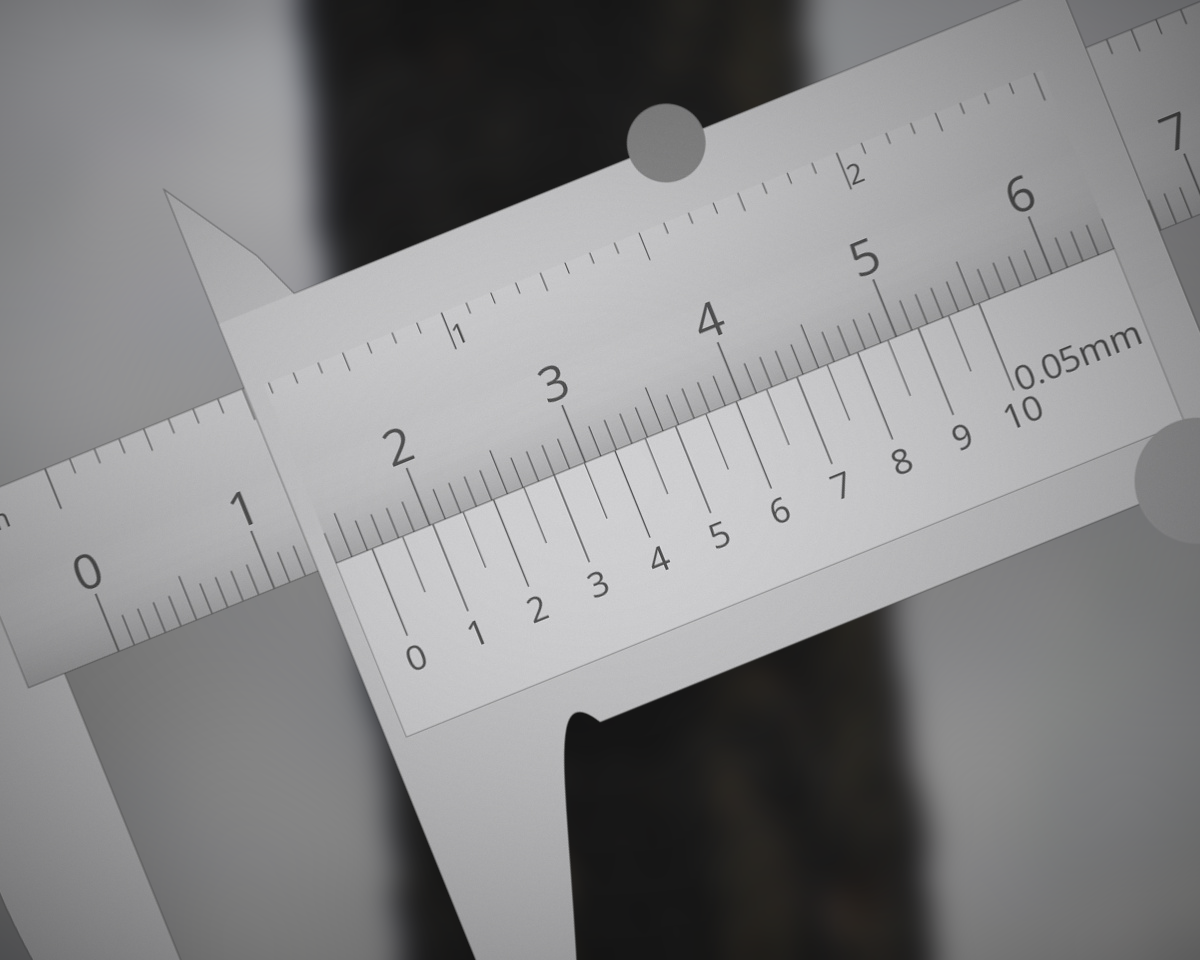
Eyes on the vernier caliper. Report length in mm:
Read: 16.3 mm
